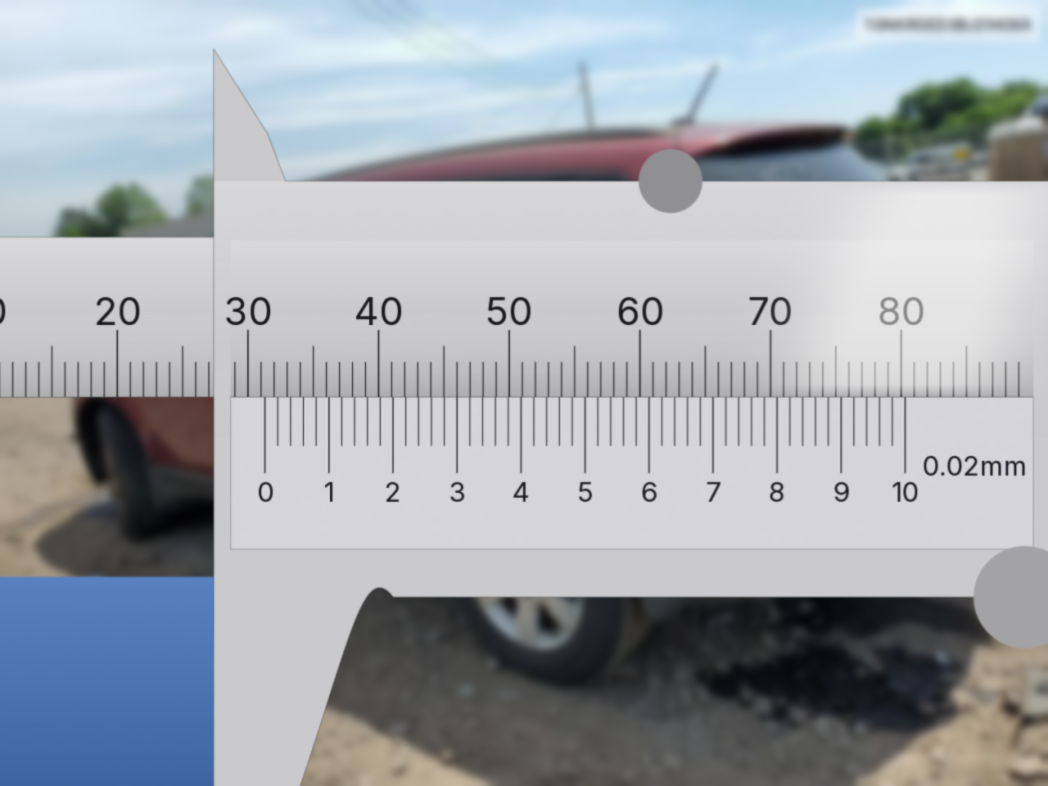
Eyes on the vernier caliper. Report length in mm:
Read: 31.3 mm
